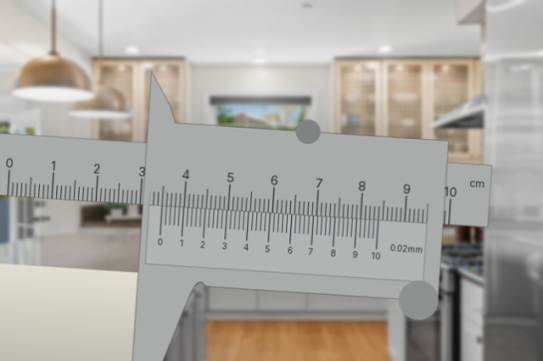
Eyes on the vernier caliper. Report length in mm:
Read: 35.0 mm
